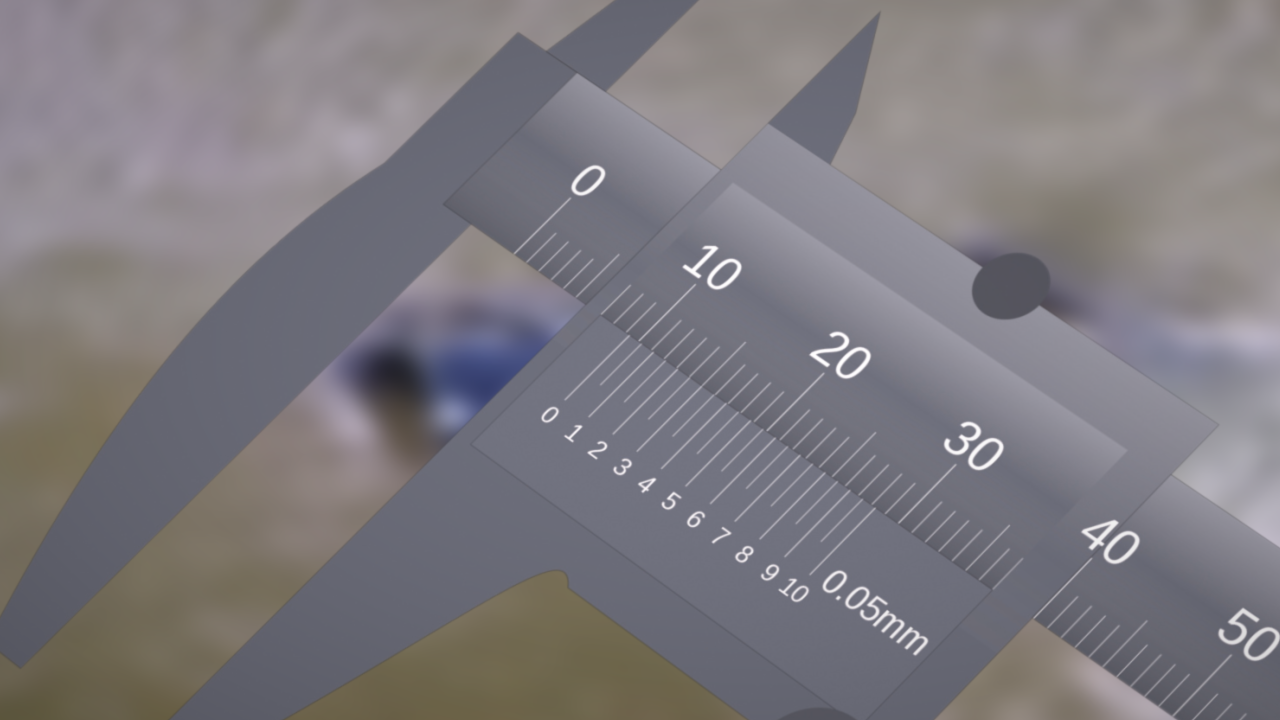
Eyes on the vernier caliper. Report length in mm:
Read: 9.3 mm
